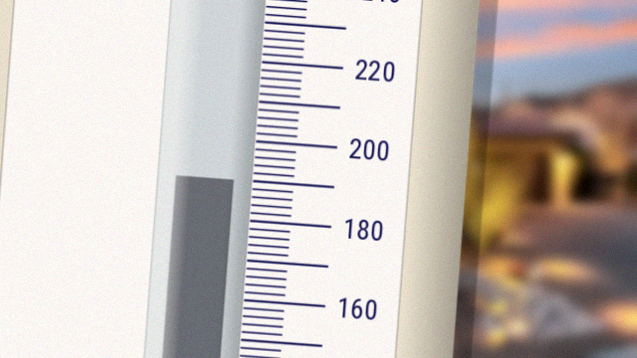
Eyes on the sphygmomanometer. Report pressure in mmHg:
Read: 190 mmHg
